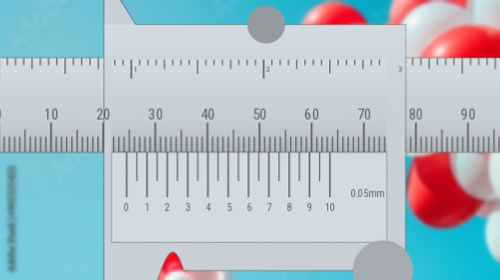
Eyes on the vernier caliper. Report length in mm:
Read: 24.5 mm
